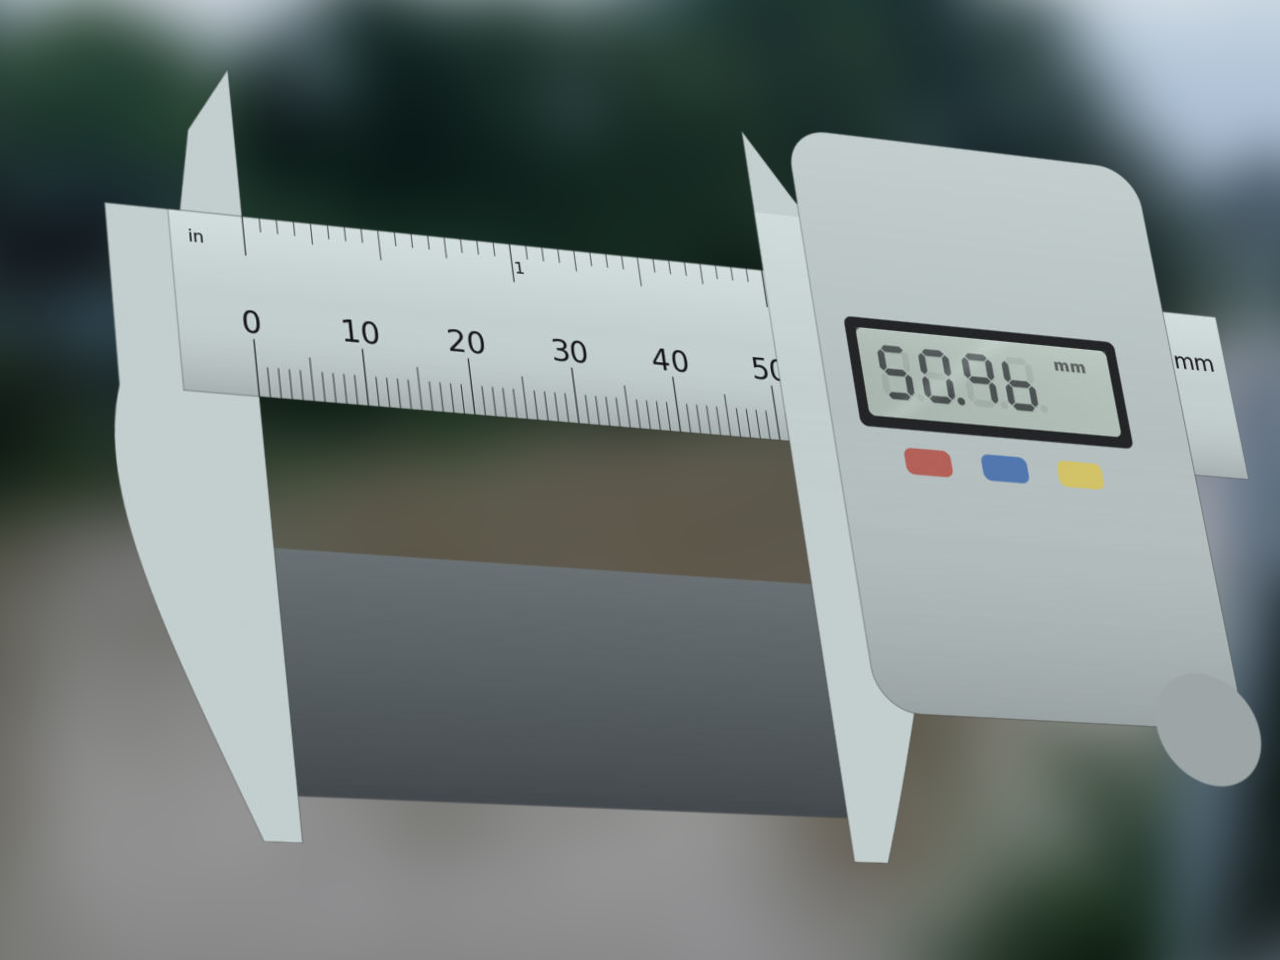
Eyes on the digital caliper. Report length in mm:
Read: 50.96 mm
